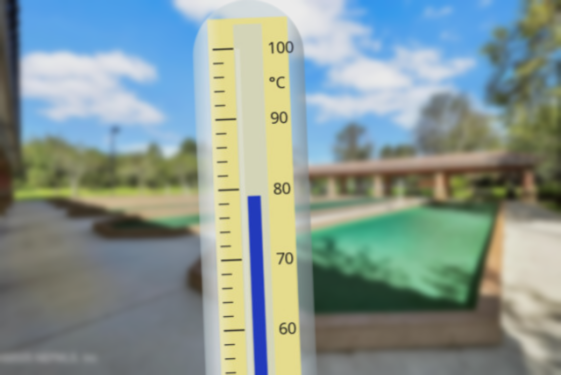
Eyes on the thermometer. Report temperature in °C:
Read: 79 °C
